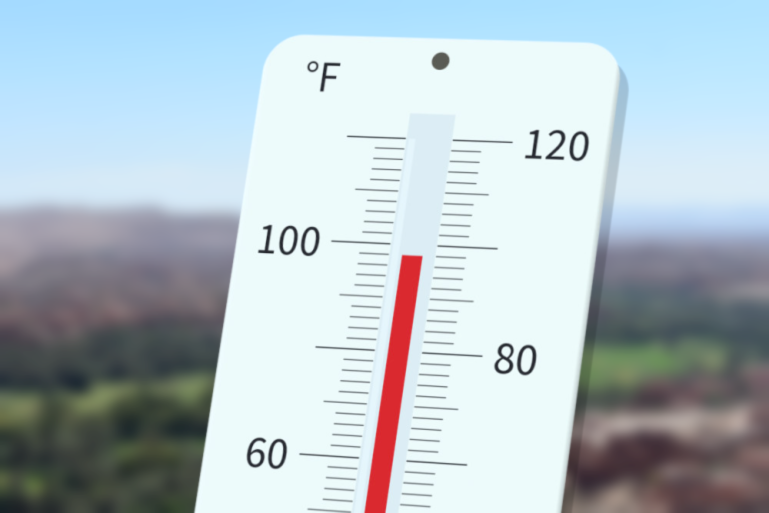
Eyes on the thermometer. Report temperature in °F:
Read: 98 °F
